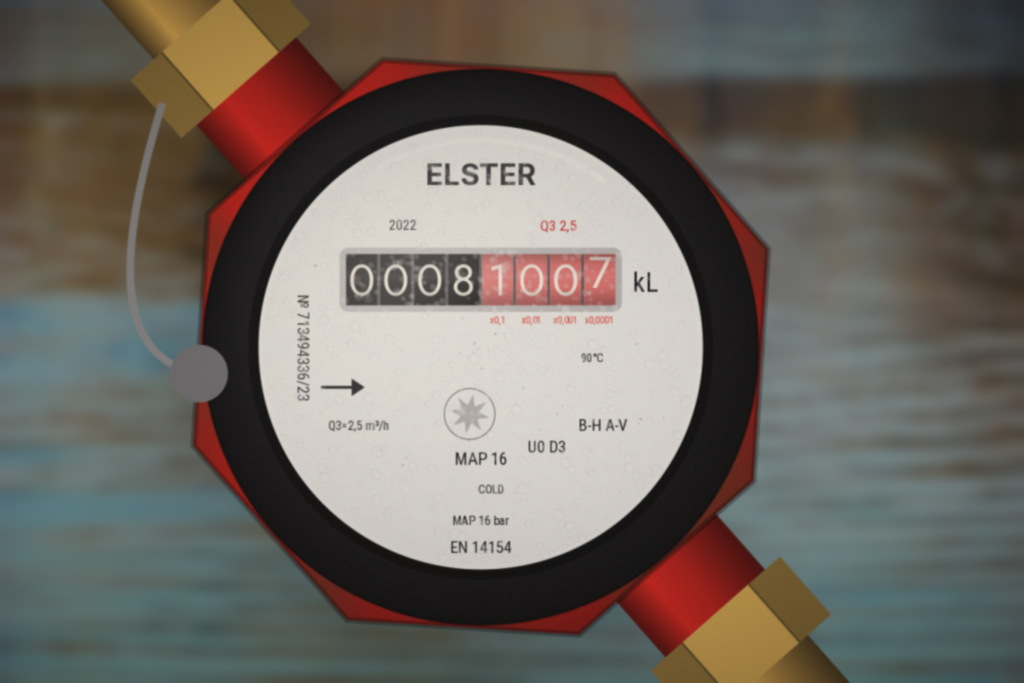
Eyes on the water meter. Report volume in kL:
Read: 8.1007 kL
